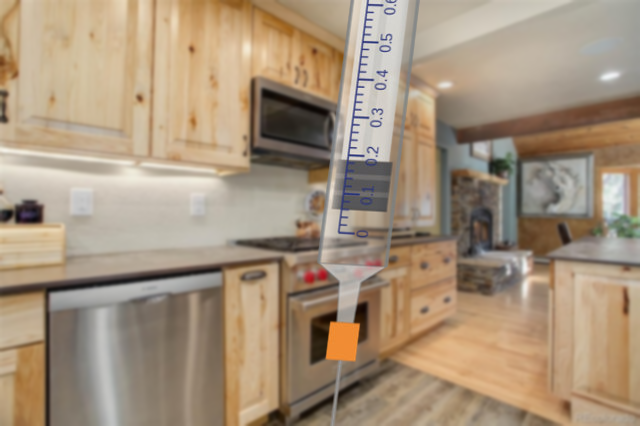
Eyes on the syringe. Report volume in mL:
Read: 0.06 mL
